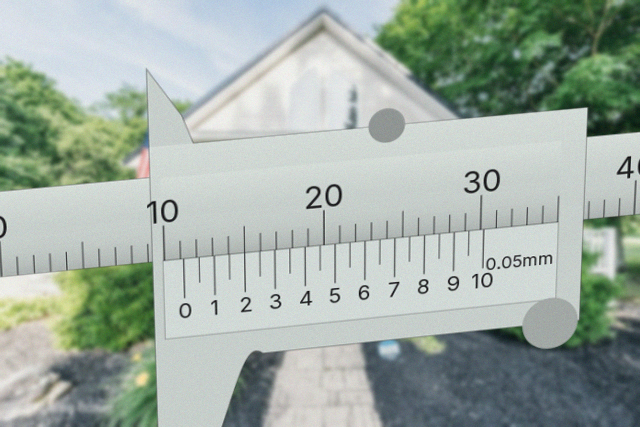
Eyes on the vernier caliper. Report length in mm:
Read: 11.2 mm
